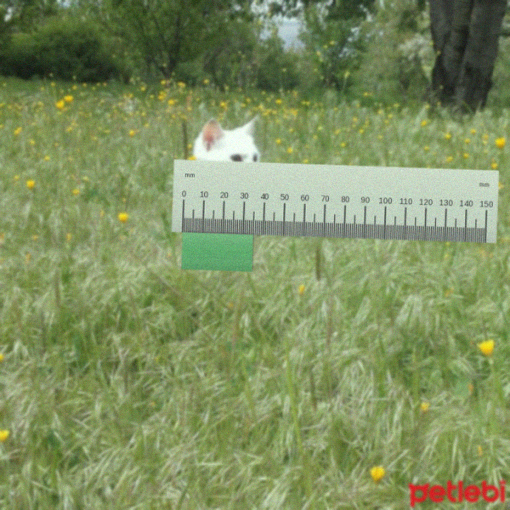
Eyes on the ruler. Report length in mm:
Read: 35 mm
